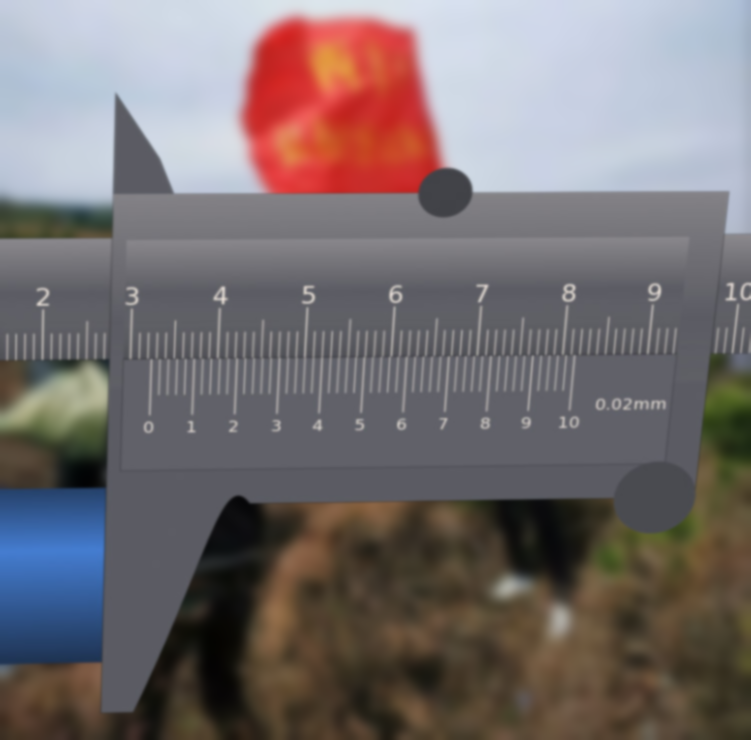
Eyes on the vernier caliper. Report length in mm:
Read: 32.4 mm
